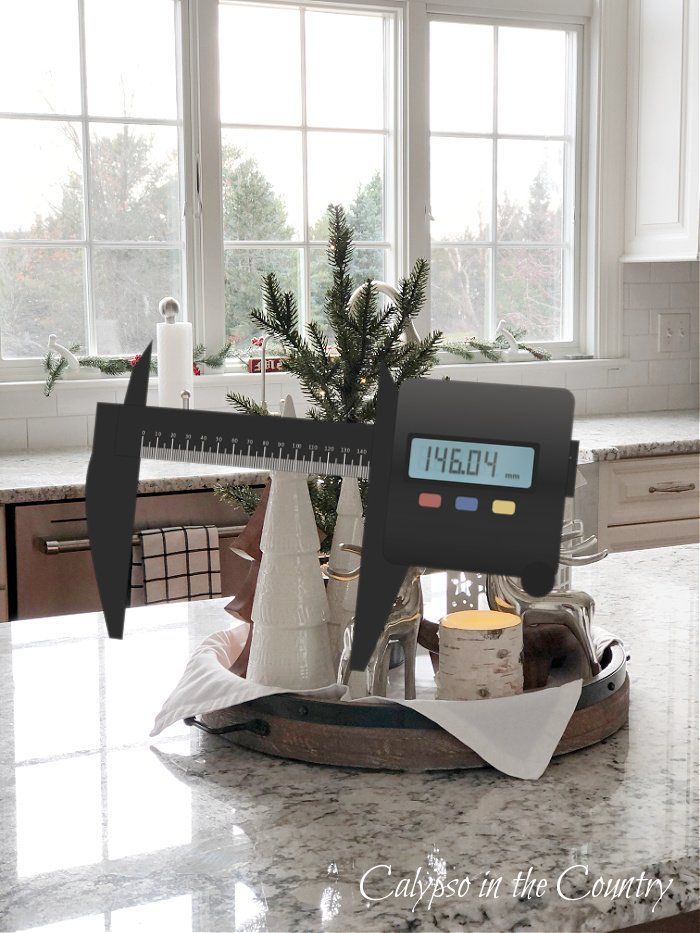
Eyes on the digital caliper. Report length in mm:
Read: 146.04 mm
